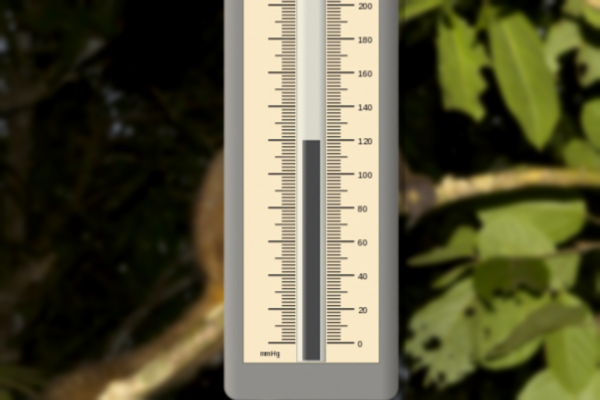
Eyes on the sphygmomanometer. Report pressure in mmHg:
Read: 120 mmHg
